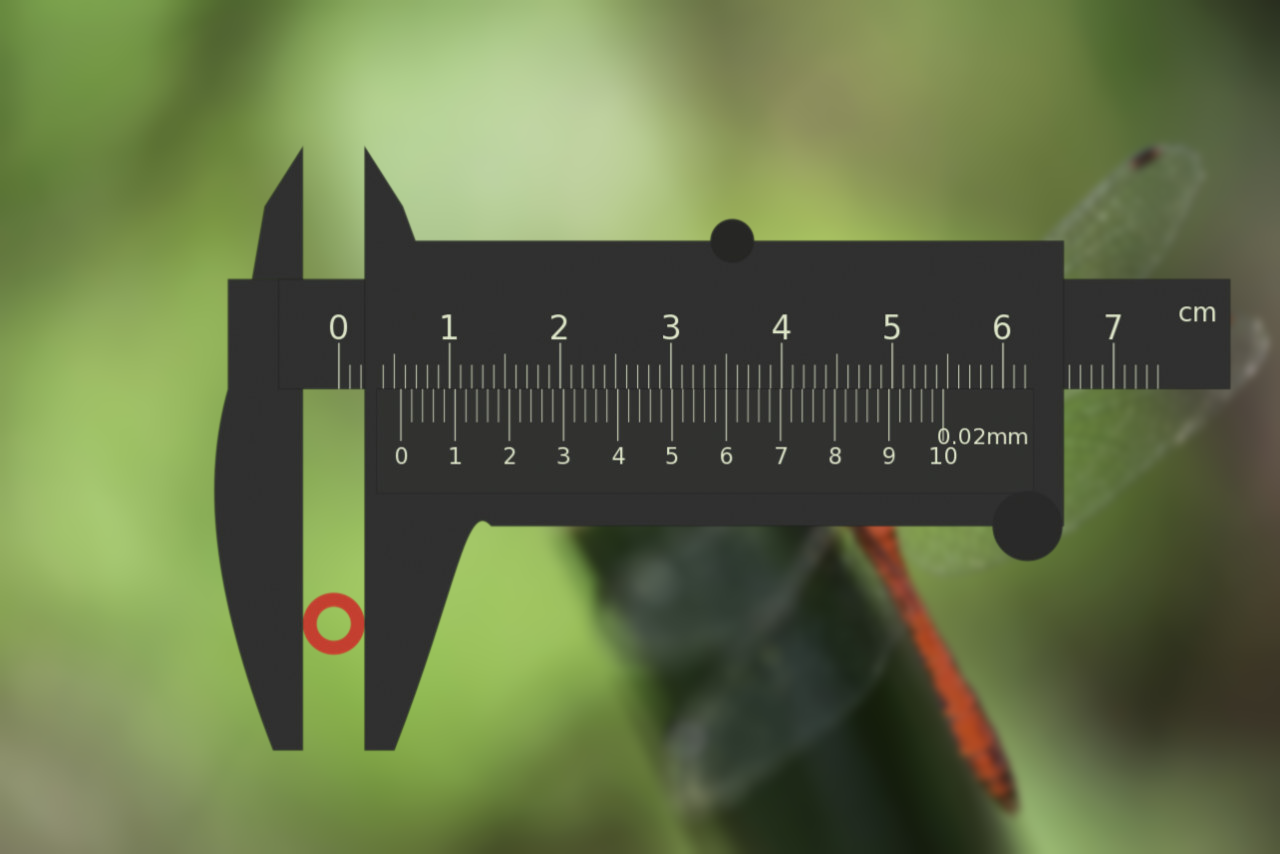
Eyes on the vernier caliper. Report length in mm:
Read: 5.6 mm
